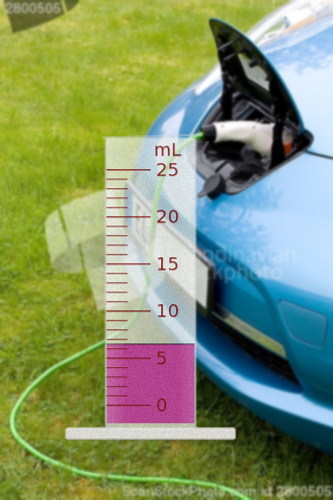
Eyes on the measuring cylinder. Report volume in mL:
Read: 6.5 mL
